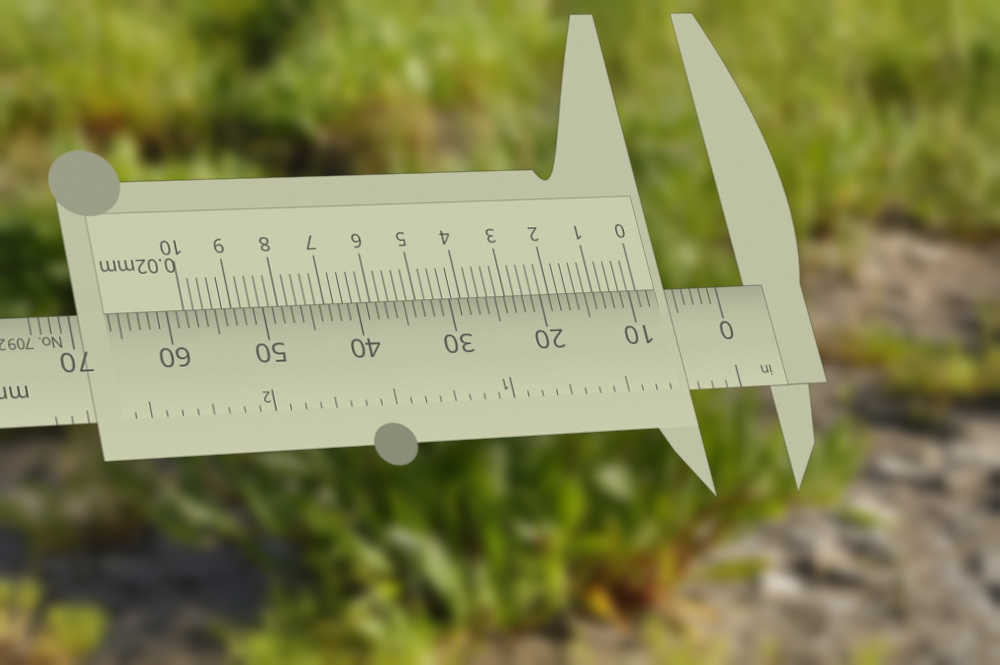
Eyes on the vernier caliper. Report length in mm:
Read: 9.2 mm
